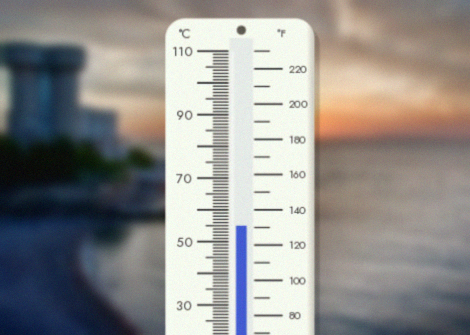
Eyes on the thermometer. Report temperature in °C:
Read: 55 °C
